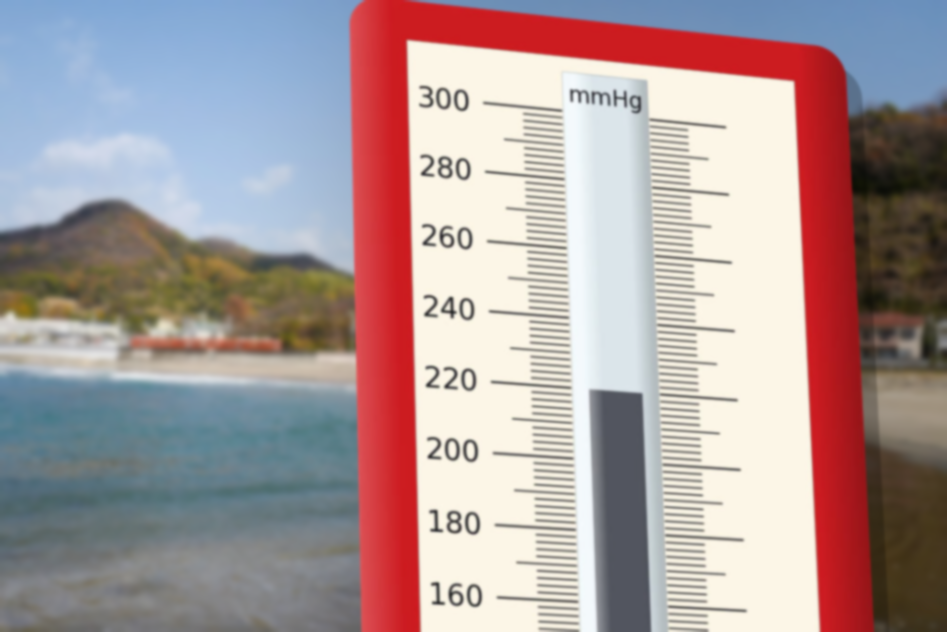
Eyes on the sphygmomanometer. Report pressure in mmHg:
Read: 220 mmHg
